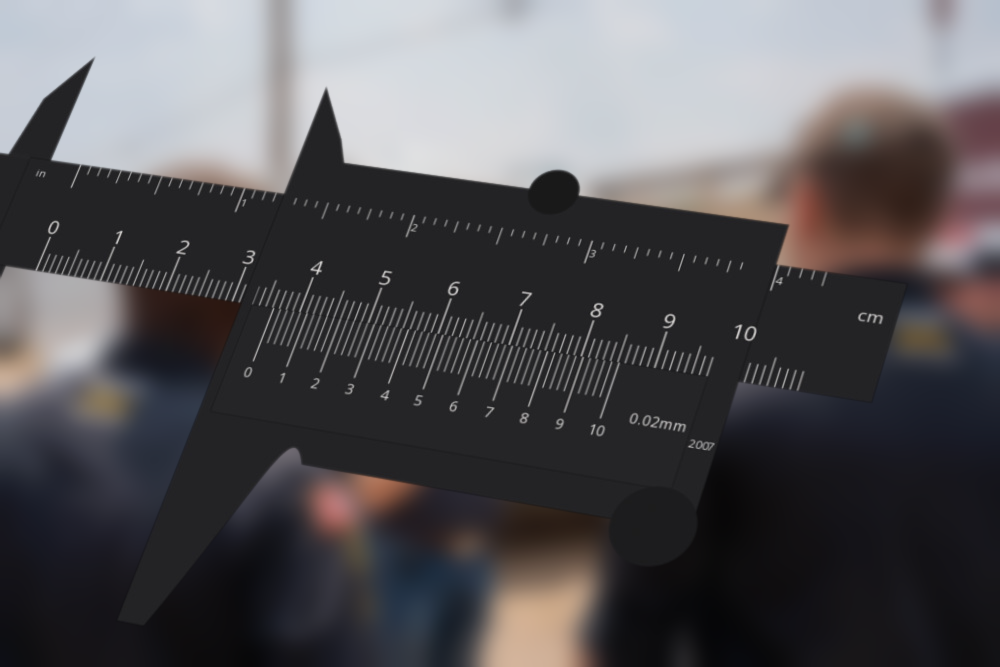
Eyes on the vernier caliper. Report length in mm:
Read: 36.2 mm
